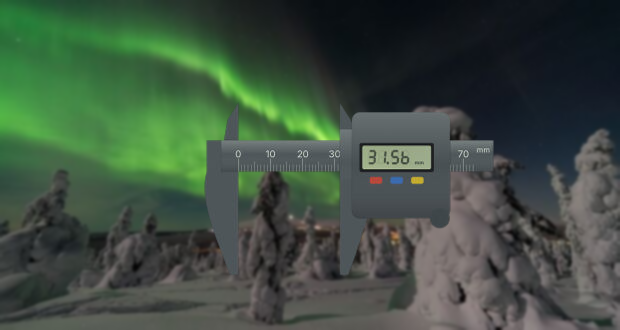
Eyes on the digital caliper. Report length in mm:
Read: 31.56 mm
